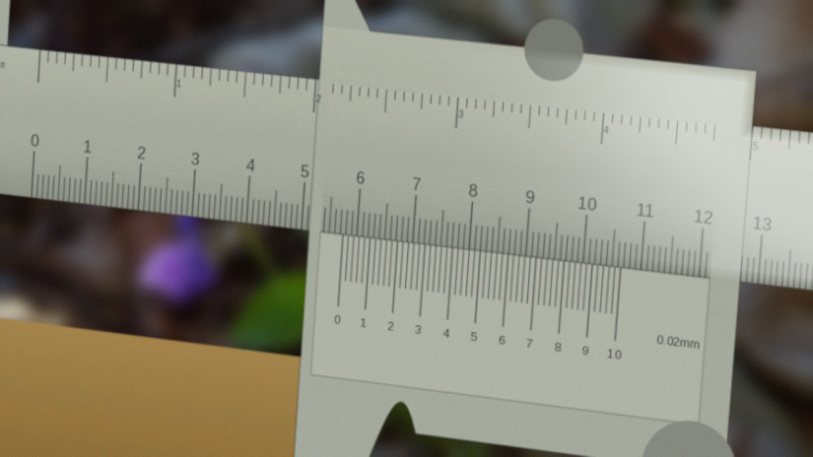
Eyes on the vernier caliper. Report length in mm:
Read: 57.5 mm
